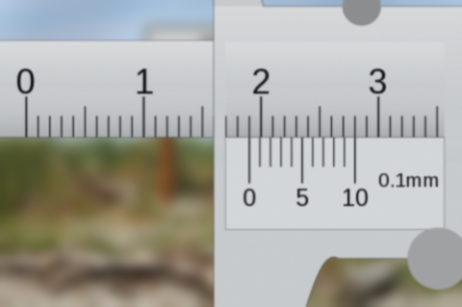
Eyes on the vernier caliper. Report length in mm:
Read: 19.0 mm
